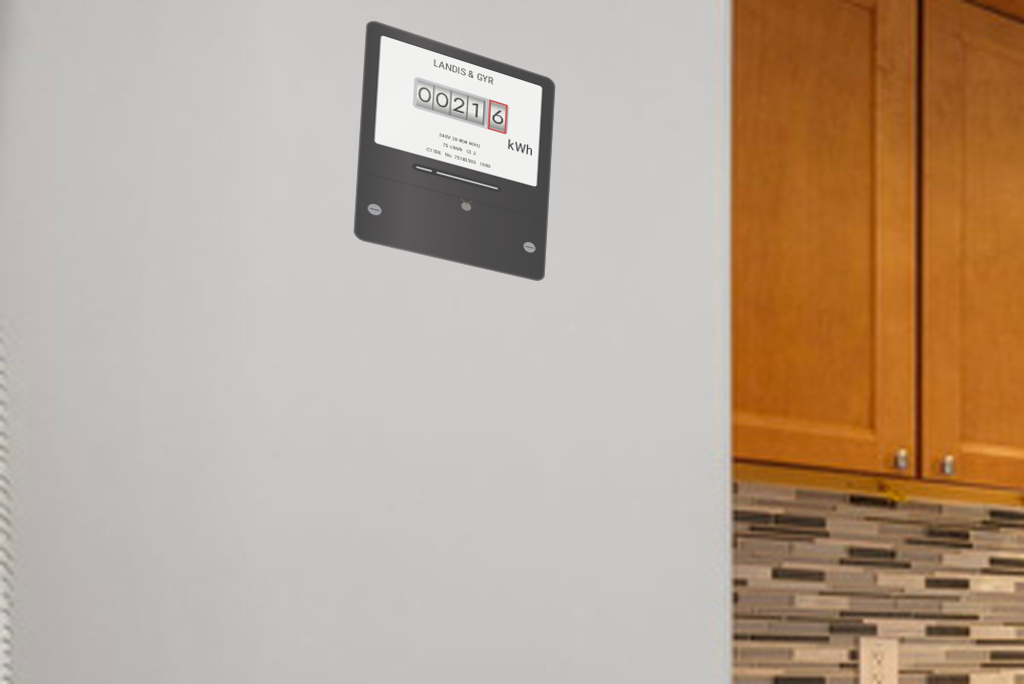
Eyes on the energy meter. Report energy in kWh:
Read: 21.6 kWh
